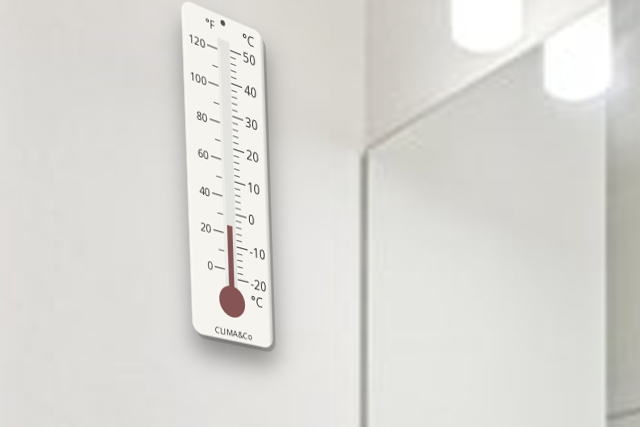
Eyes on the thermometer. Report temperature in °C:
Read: -4 °C
